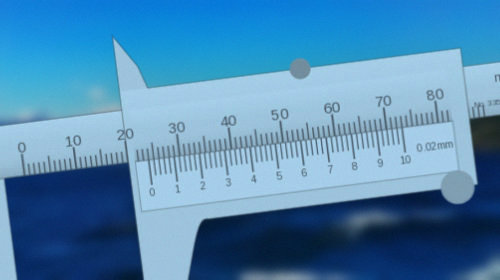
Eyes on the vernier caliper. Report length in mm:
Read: 24.0 mm
